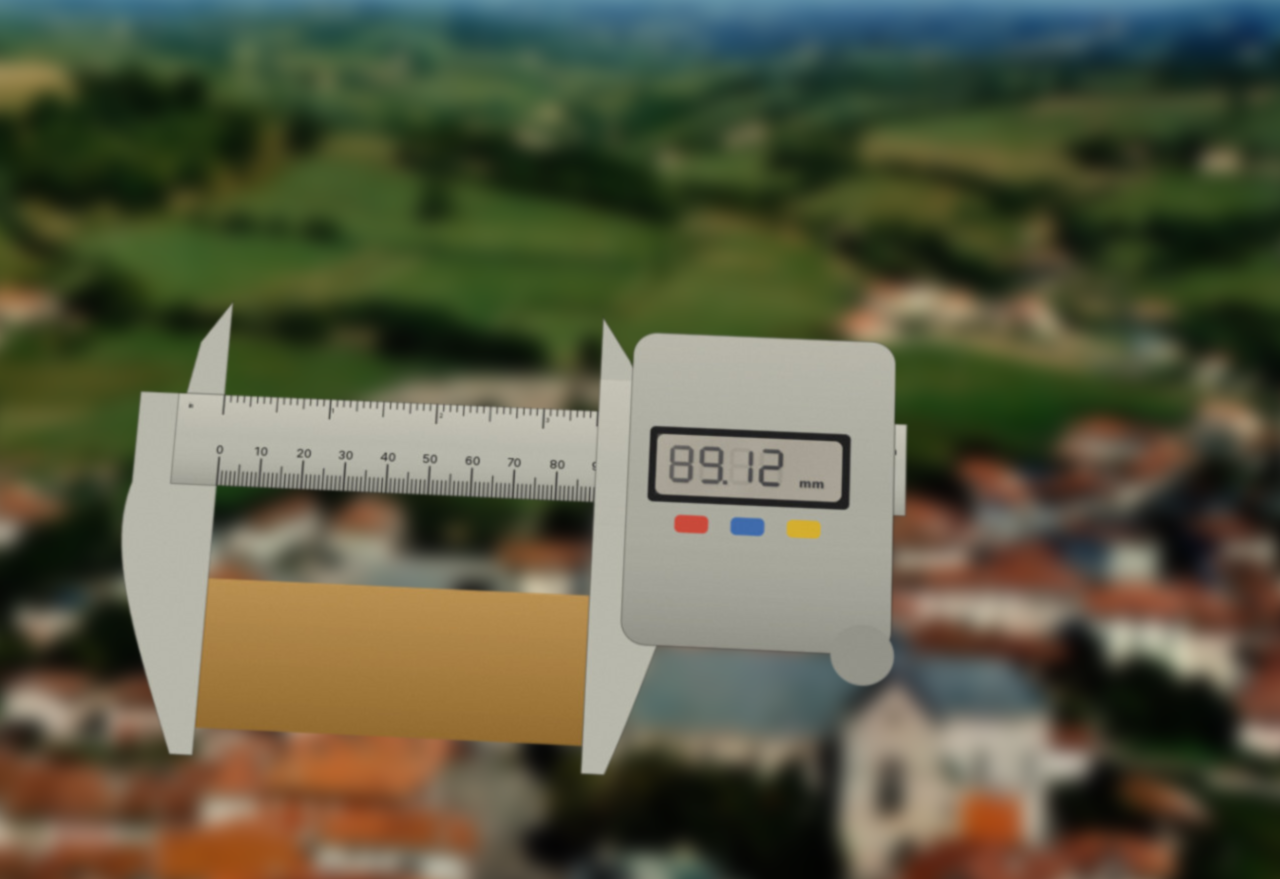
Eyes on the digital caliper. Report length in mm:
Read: 89.12 mm
